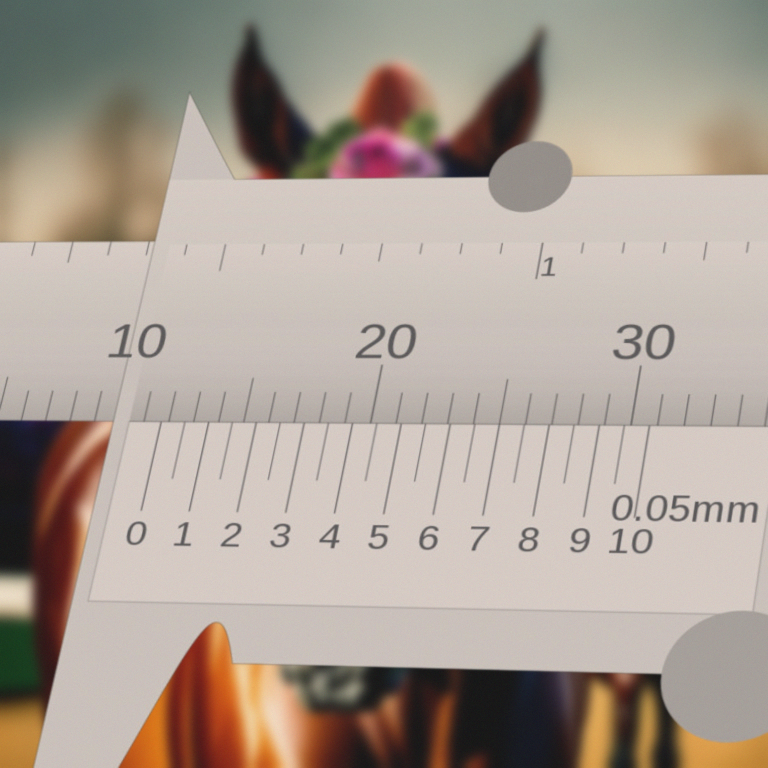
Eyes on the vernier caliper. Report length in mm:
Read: 11.7 mm
